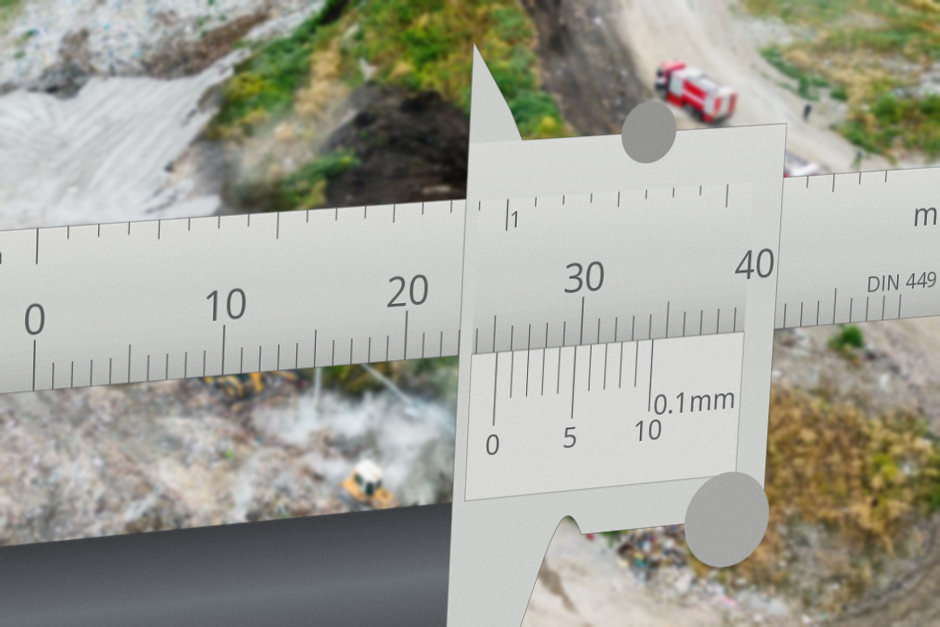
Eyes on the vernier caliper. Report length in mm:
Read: 25.2 mm
